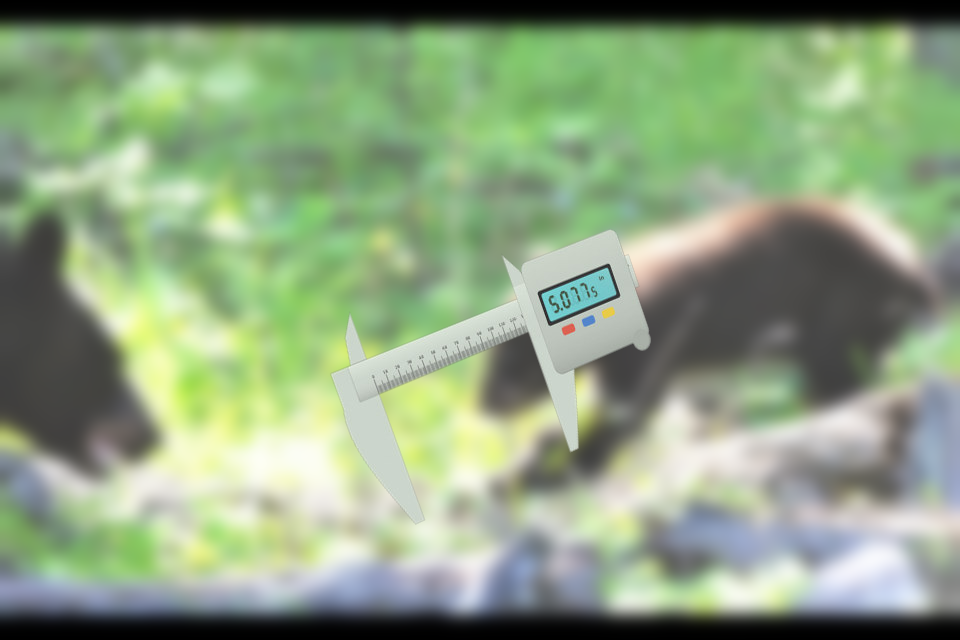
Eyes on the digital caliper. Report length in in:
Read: 5.0775 in
